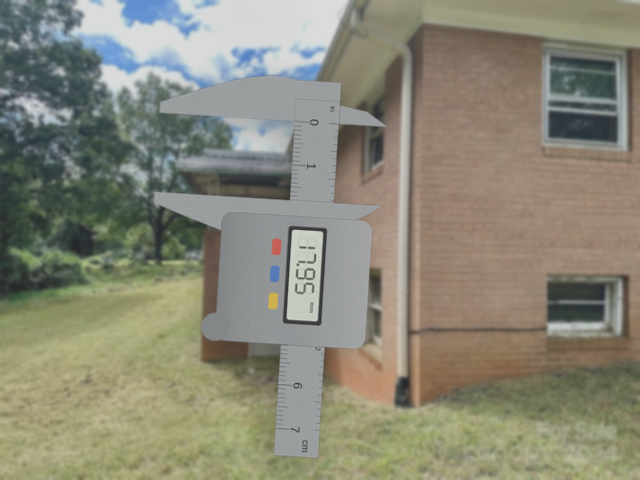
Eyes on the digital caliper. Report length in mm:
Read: 17.95 mm
